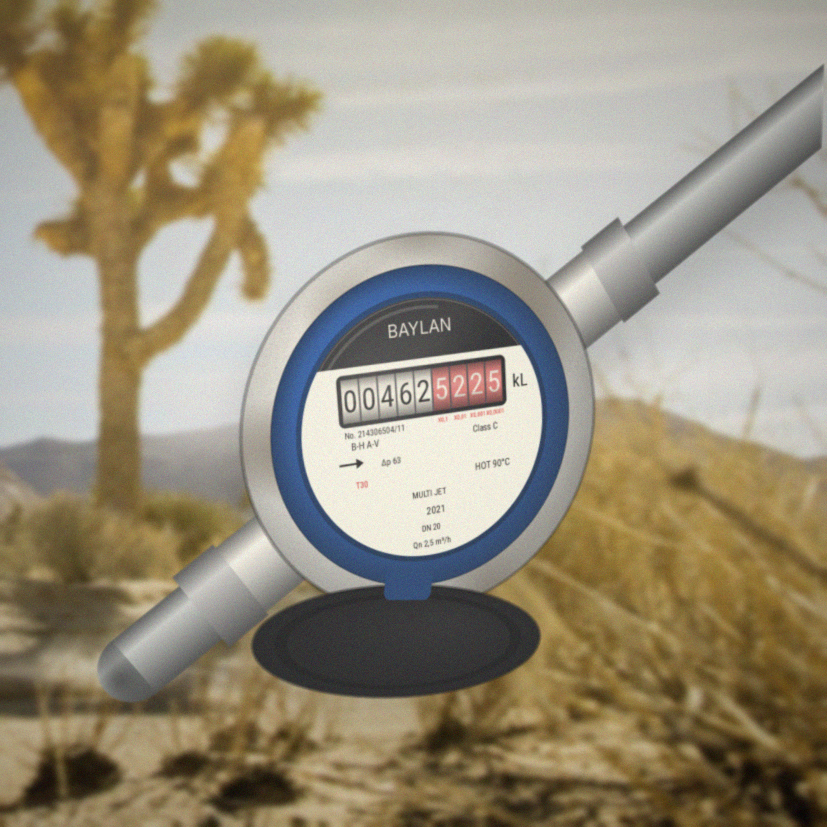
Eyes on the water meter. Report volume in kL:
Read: 462.5225 kL
